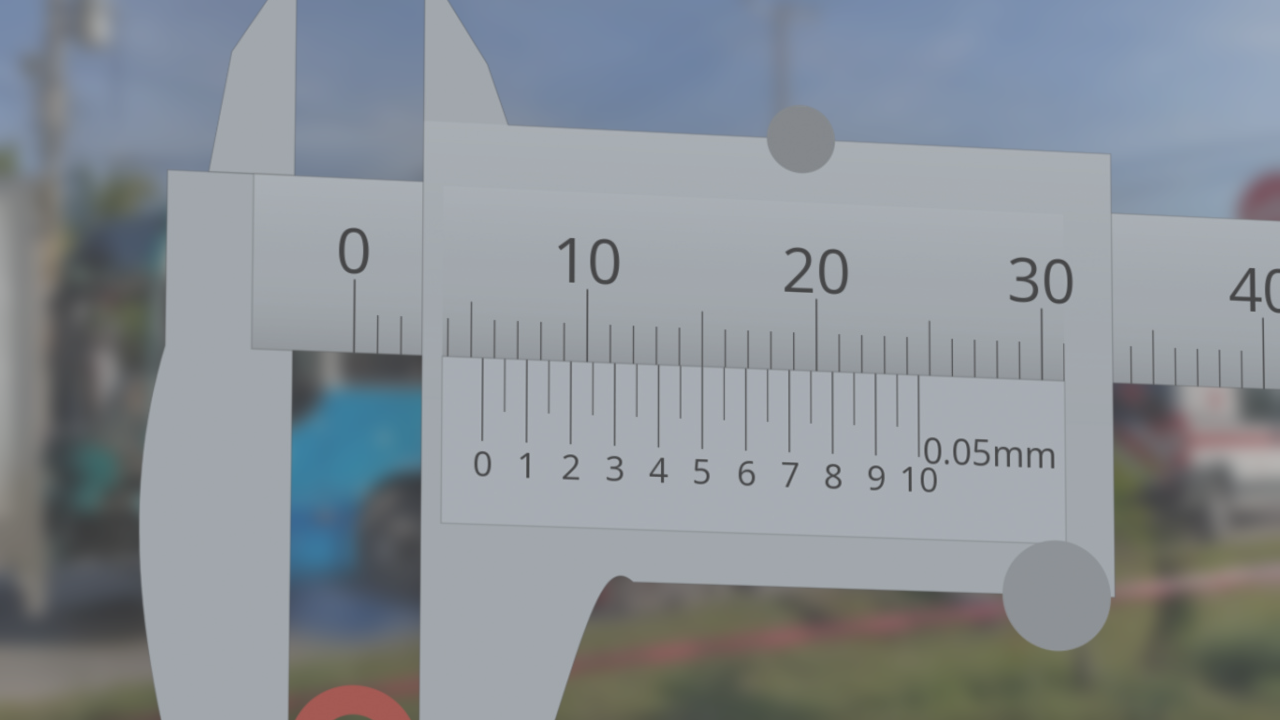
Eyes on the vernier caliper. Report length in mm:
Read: 5.5 mm
